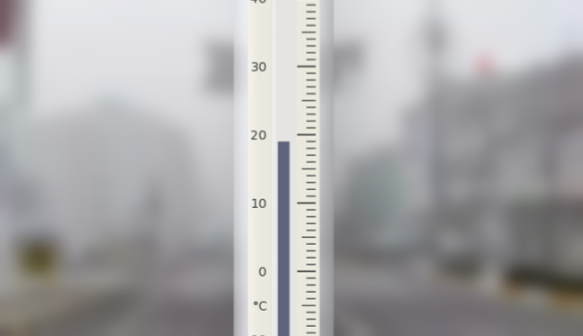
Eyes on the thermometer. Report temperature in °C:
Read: 19 °C
